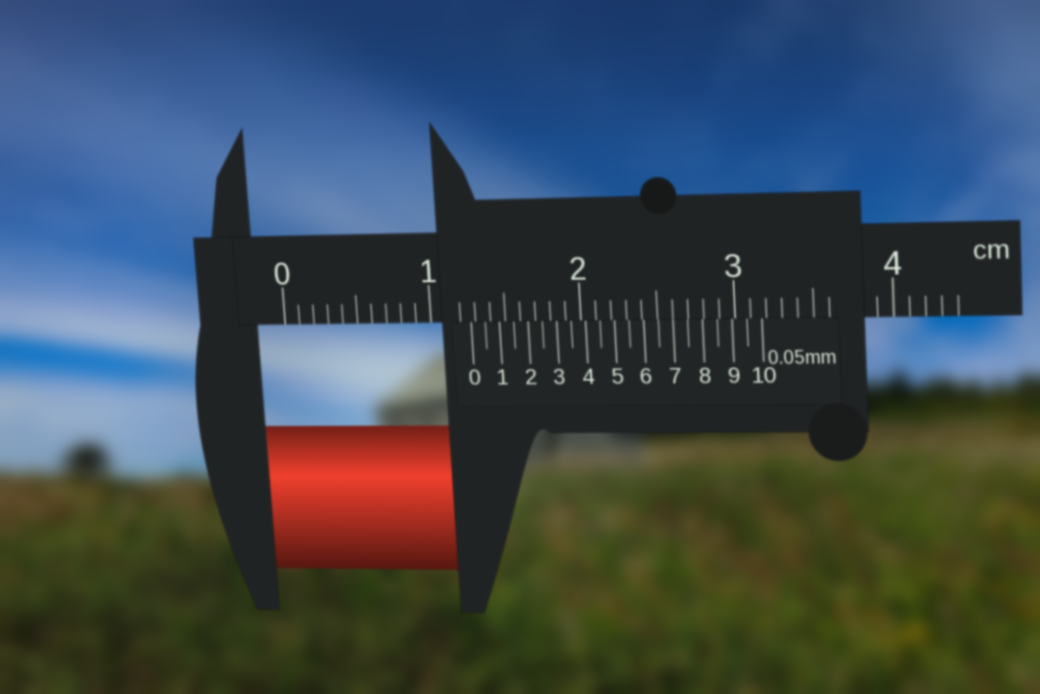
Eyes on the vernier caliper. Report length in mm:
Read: 12.7 mm
